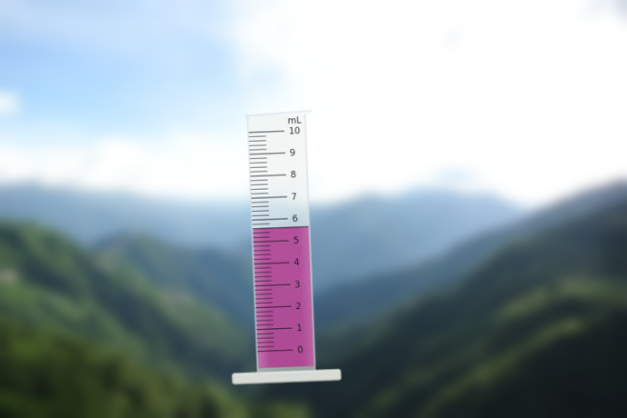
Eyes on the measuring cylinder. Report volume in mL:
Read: 5.6 mL
